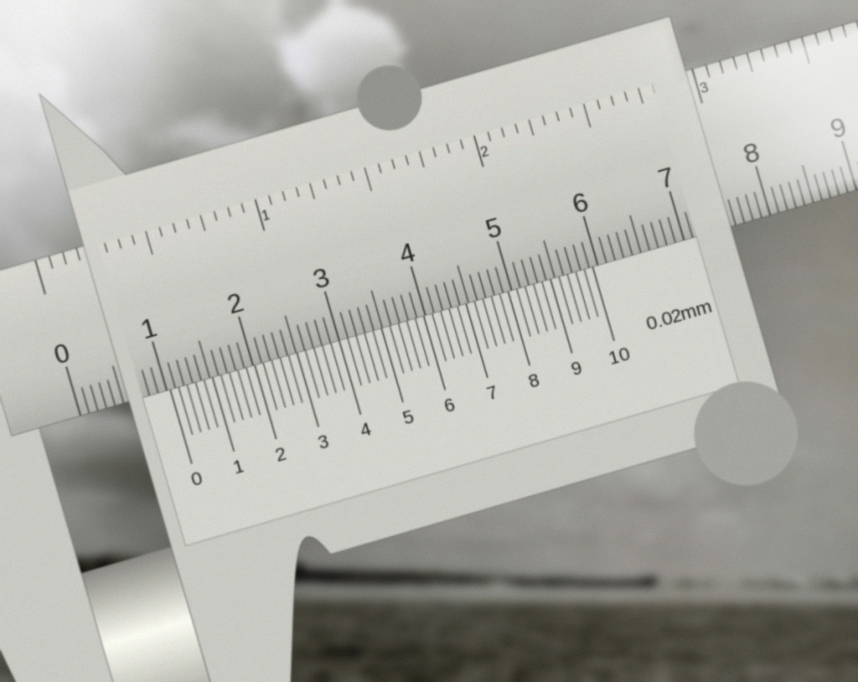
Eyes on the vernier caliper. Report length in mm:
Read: 10.4 mm
